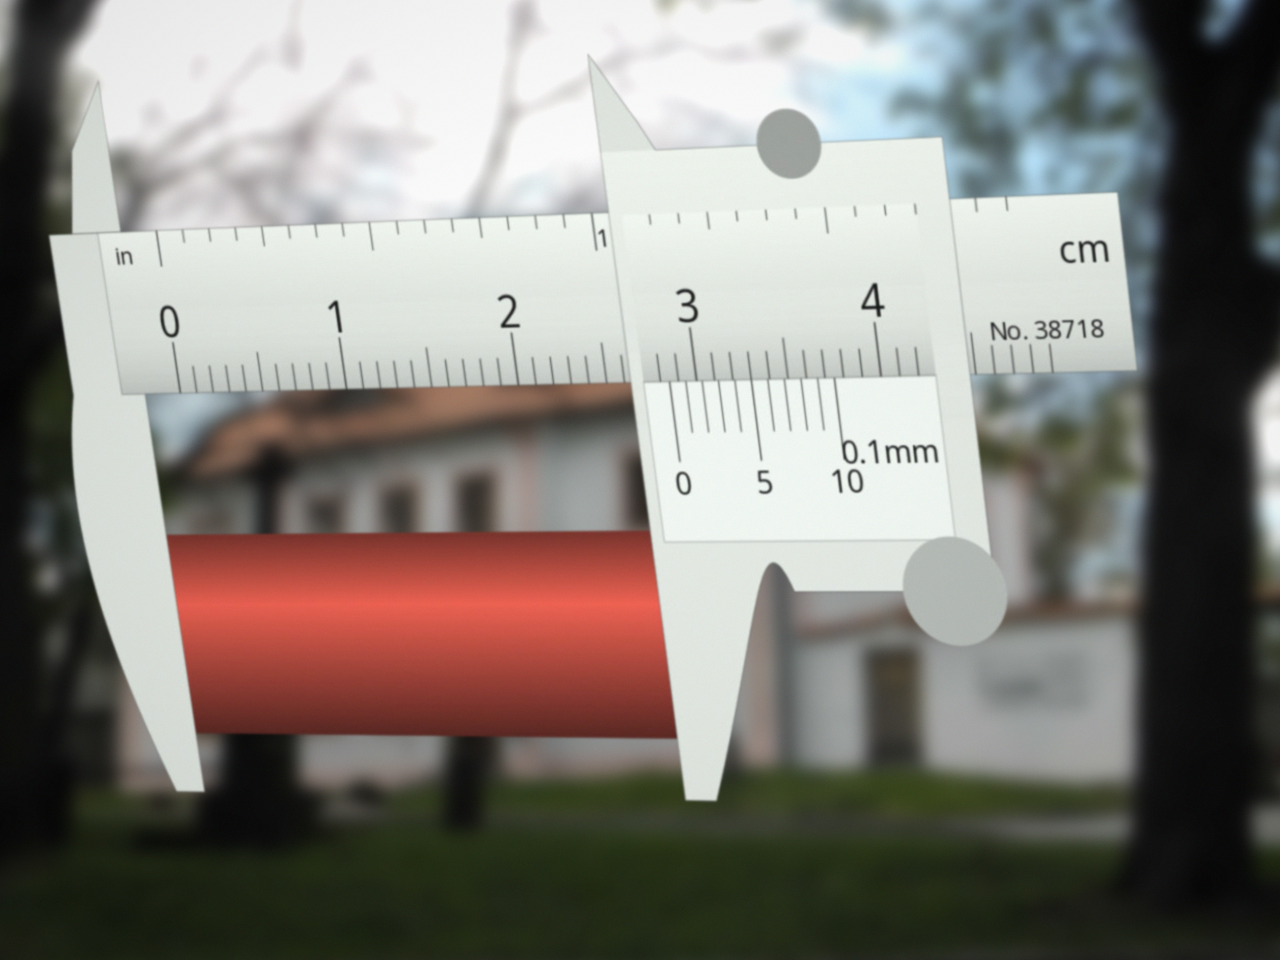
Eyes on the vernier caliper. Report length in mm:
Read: 28.5 mm
